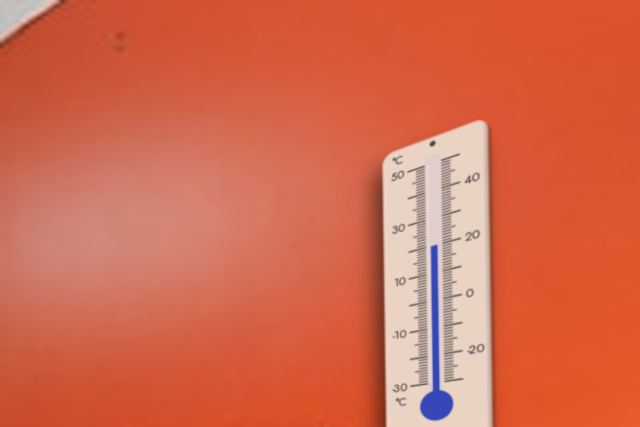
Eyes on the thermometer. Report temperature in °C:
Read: 20 °C
